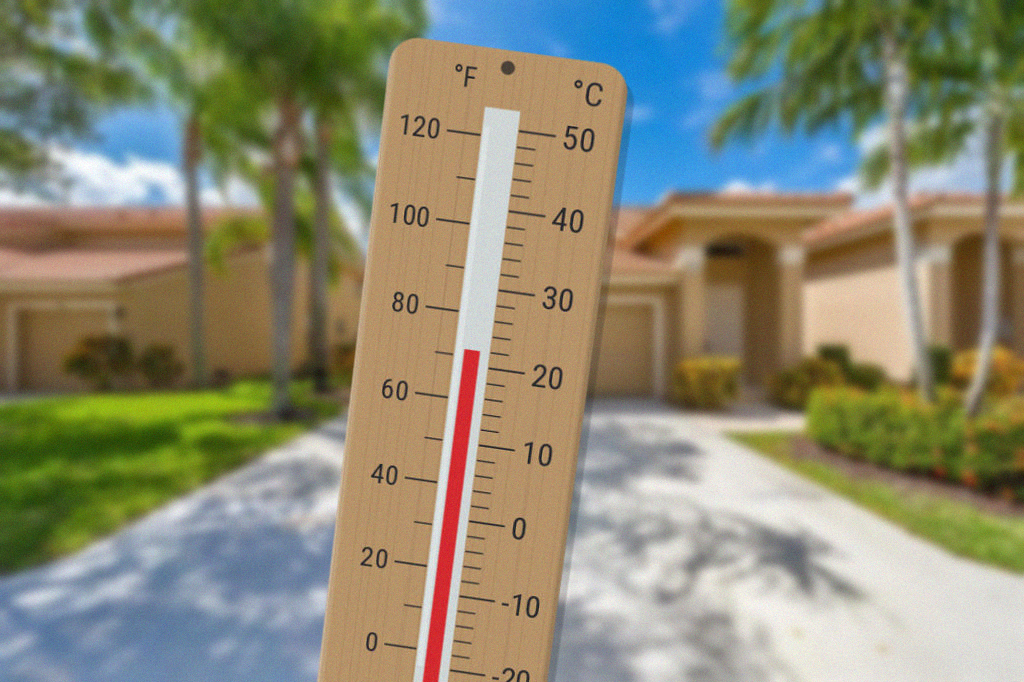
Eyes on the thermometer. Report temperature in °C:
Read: 22 °C
